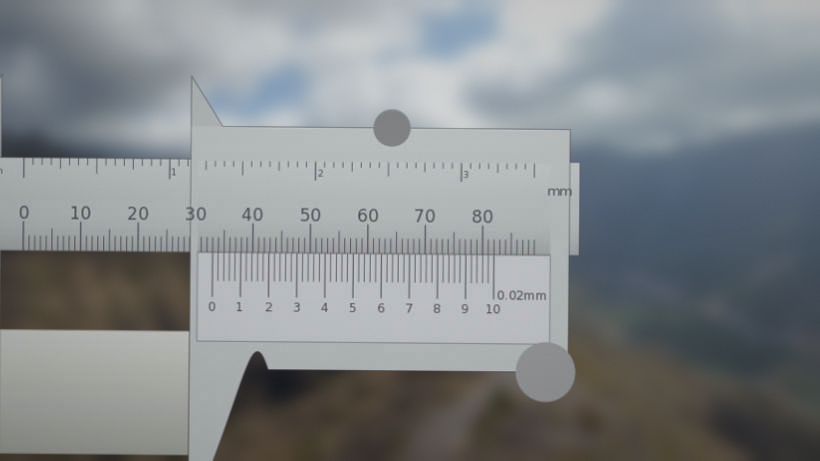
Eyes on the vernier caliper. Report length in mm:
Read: 33.0 mm
